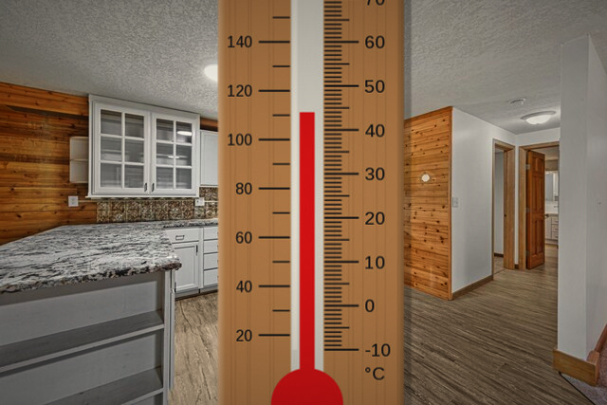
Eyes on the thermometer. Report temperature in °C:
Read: 44 °C
